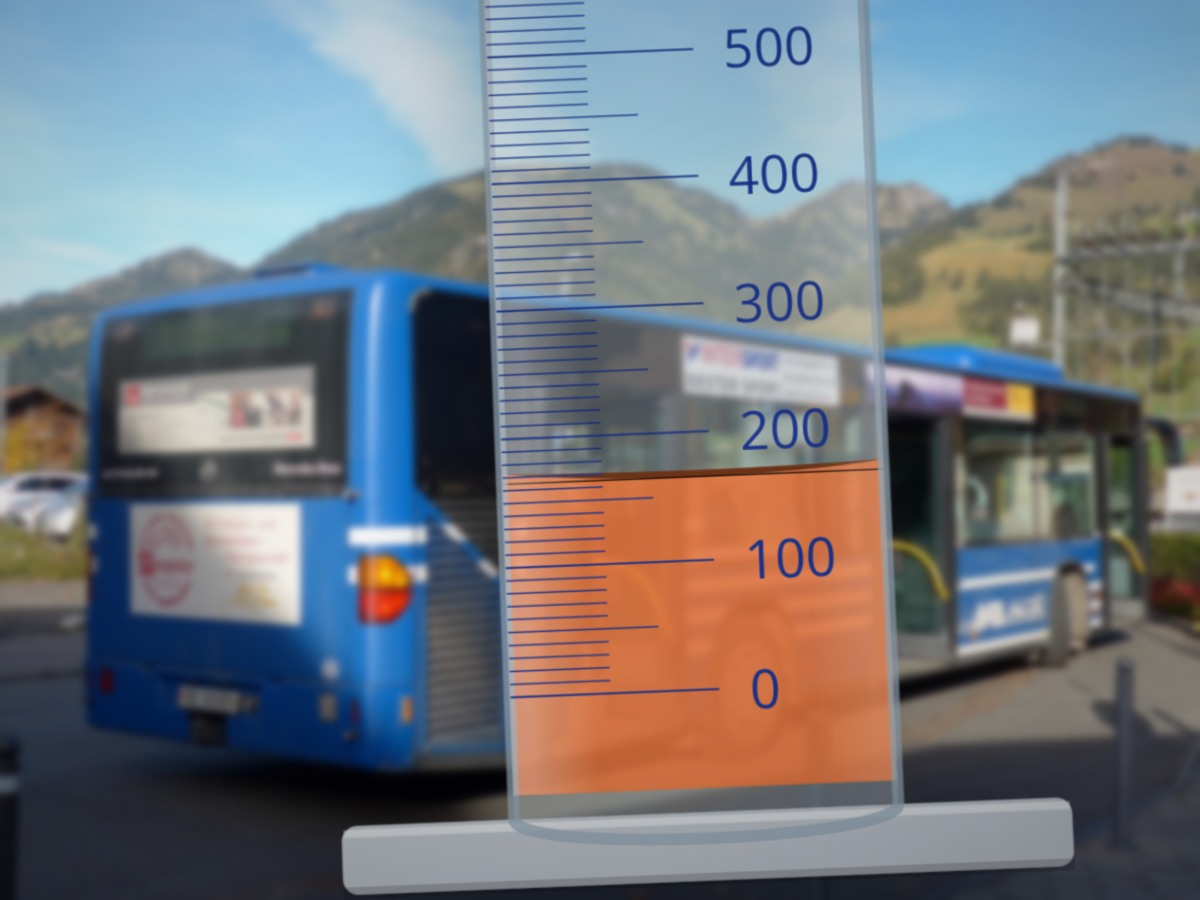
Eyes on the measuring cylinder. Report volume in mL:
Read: 165 mL
